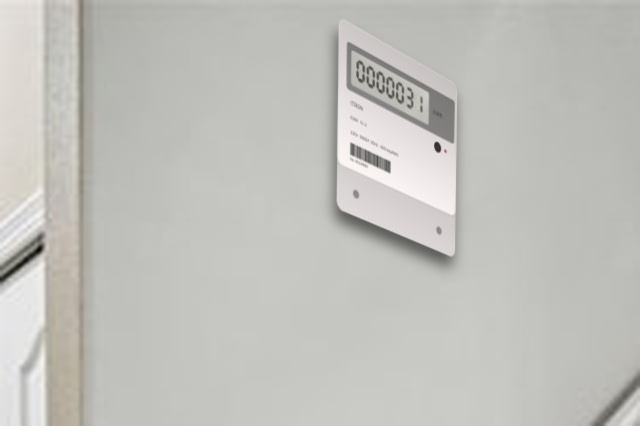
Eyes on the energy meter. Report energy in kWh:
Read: 31 kWh
